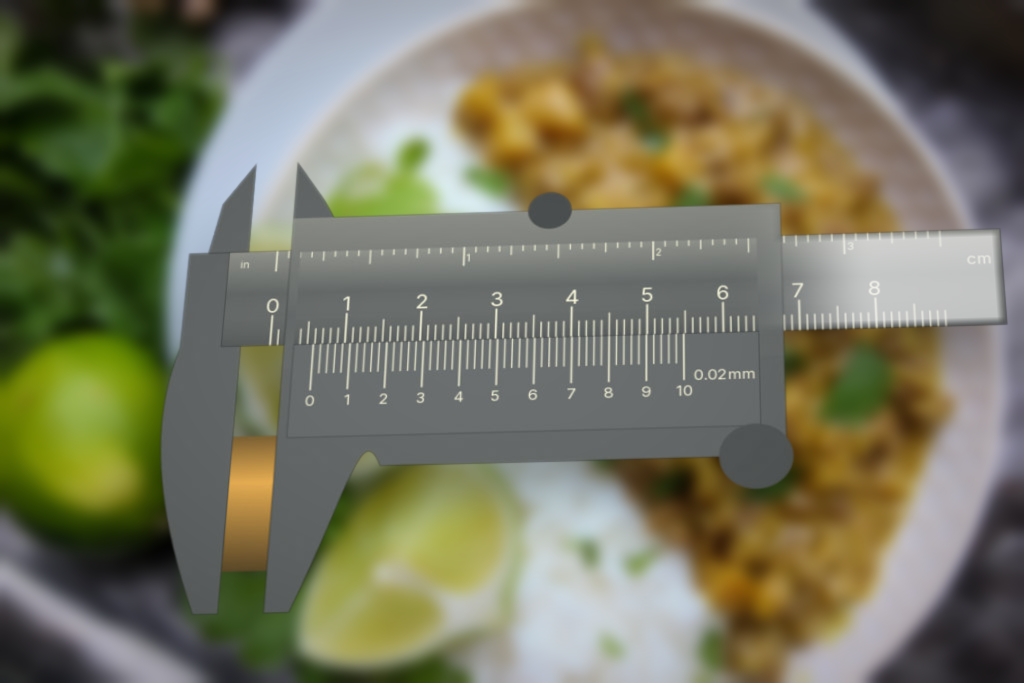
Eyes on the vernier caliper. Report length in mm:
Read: 5.8 mm
